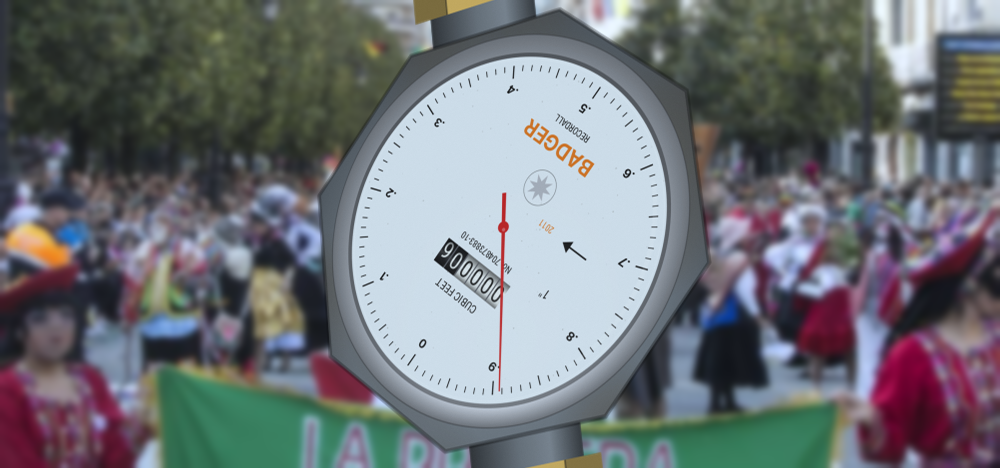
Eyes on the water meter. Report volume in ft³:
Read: 5.89 ft³
